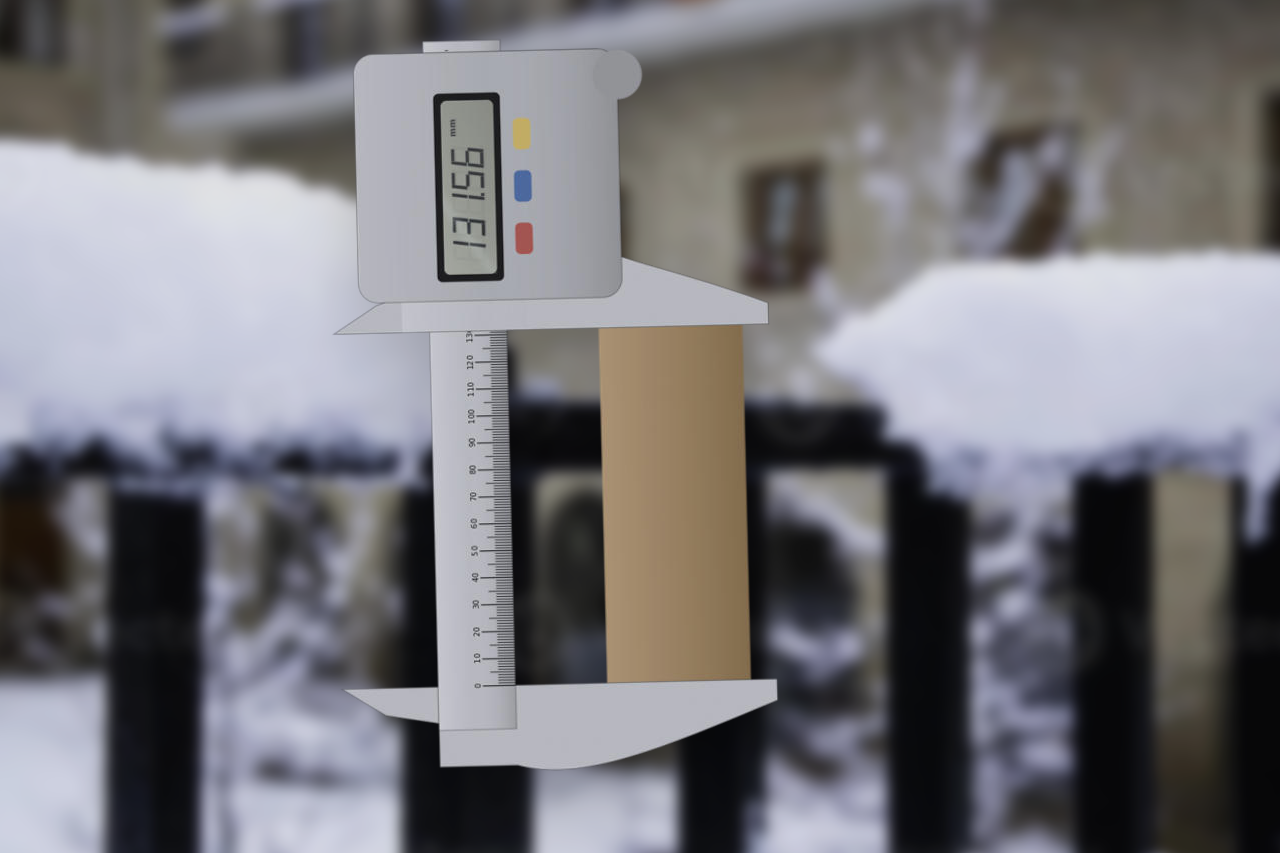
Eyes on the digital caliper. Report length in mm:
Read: 131.56 mm
